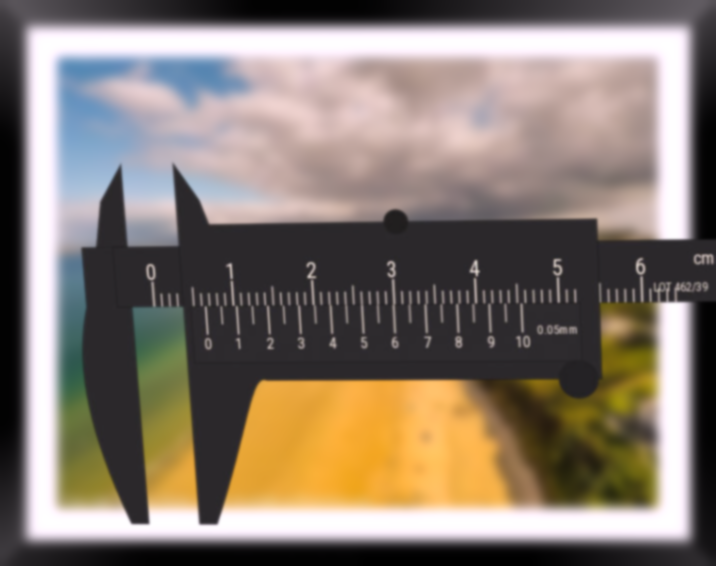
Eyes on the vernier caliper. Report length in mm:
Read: 6.5 mm
